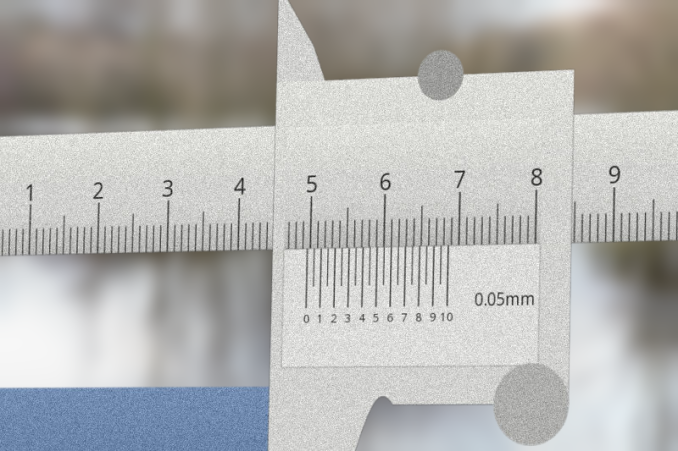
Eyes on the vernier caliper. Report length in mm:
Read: 49.6 mm
